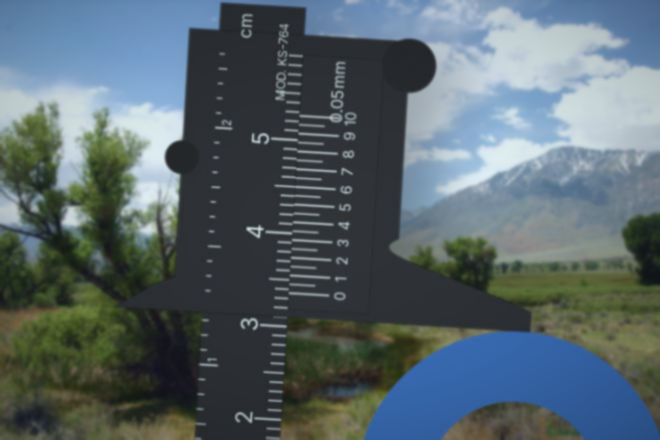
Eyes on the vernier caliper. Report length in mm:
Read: 33.6 mm
